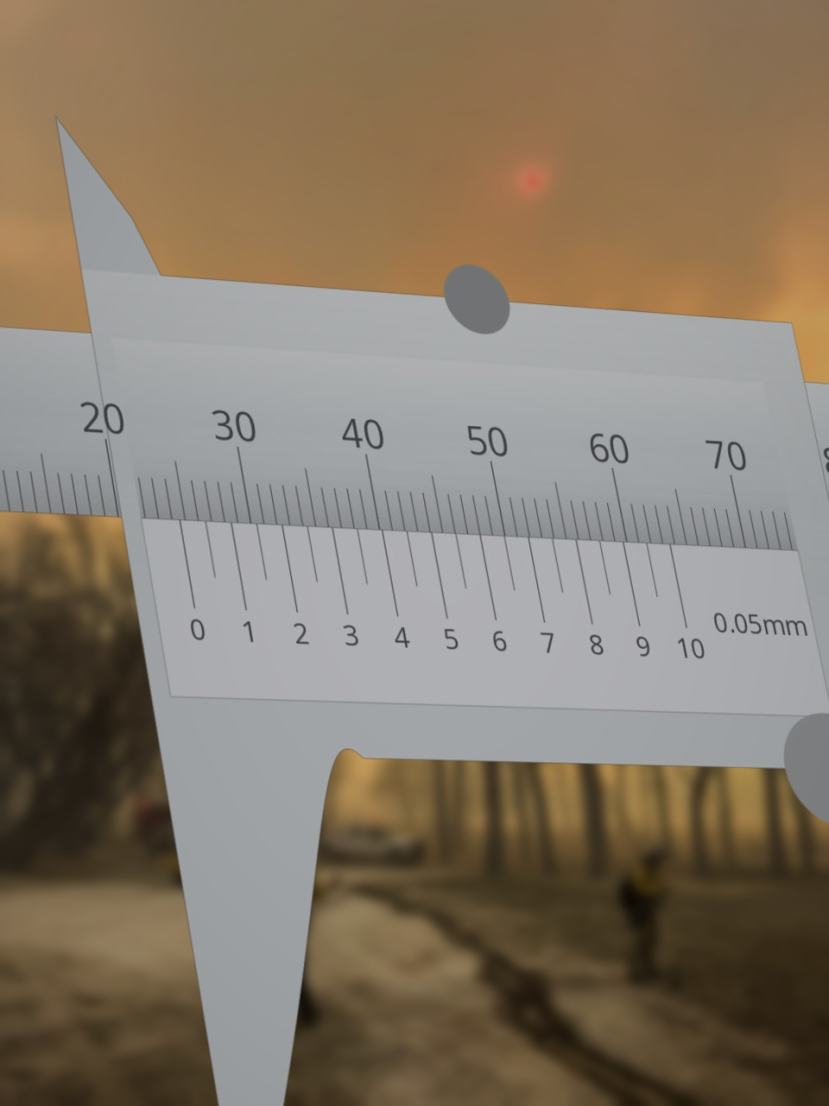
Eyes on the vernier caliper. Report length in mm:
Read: 24.6 mm
